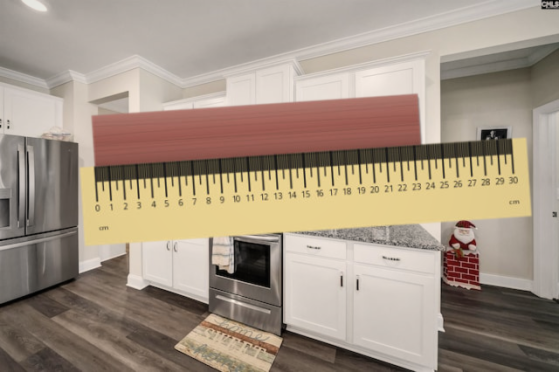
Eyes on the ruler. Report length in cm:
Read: 23.5 cm
